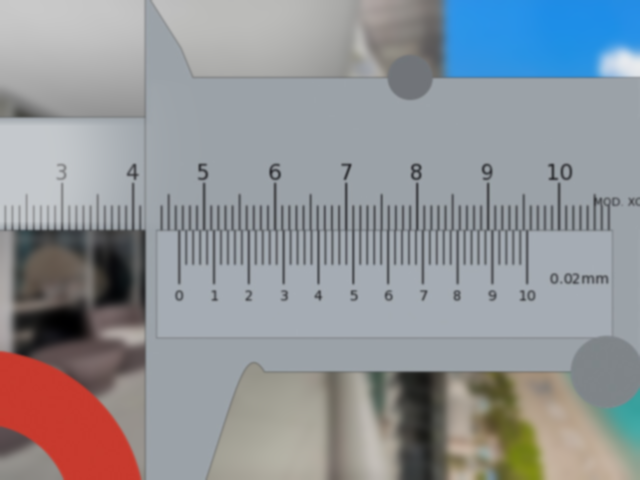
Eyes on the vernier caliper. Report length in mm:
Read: 46.5 mm
